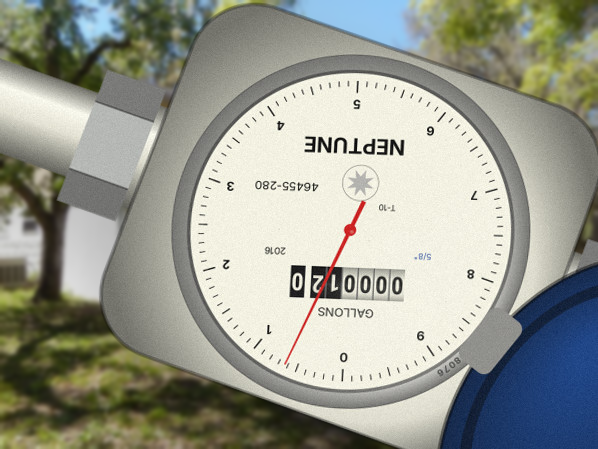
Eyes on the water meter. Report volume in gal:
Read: 120.6 gal
